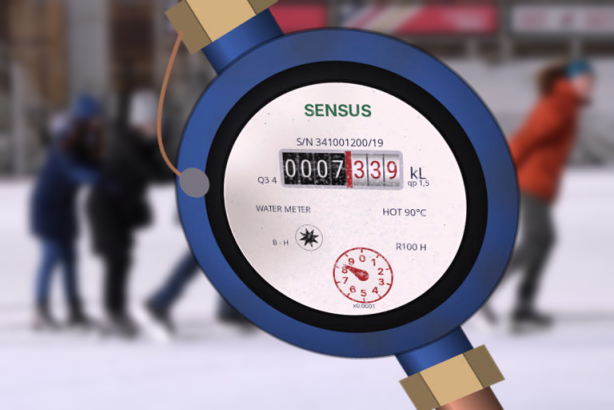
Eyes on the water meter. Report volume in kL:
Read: 7.3398 kL
